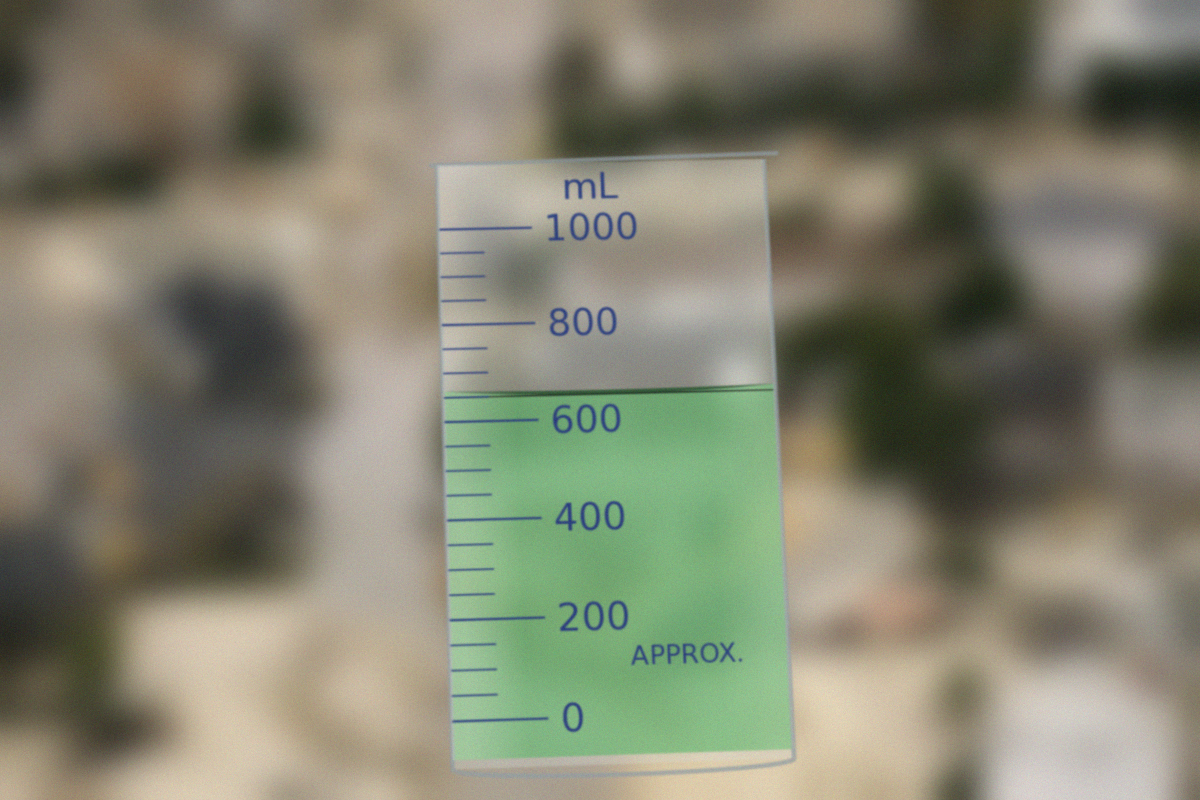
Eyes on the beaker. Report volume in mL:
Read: 650 mL
